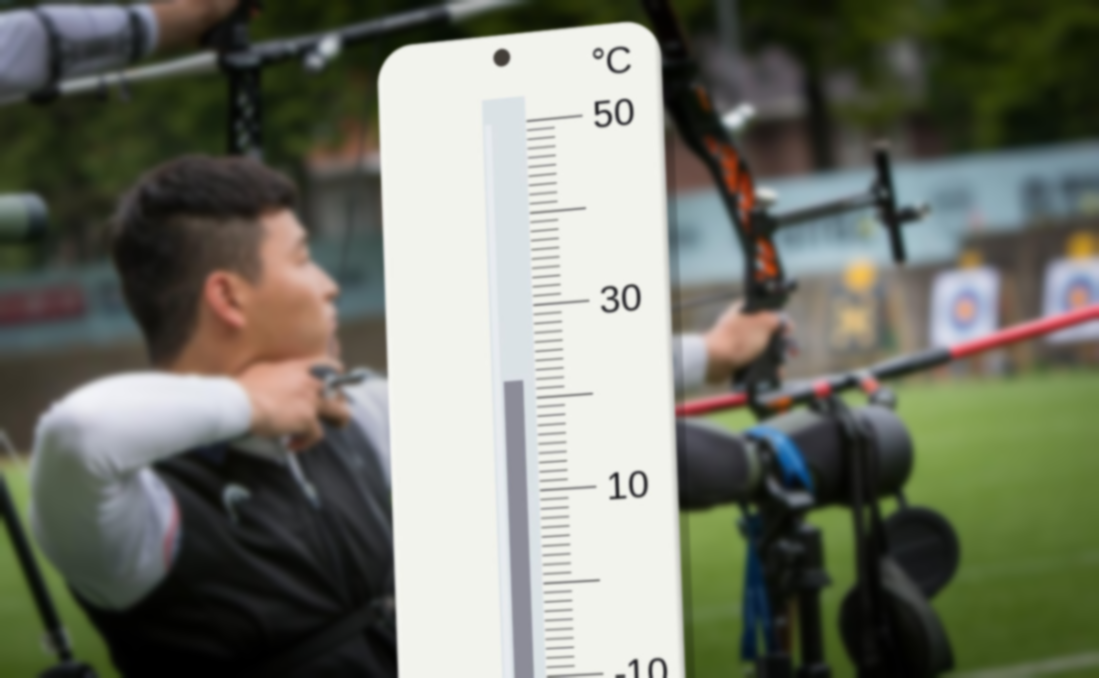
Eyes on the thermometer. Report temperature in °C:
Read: 22 °C
